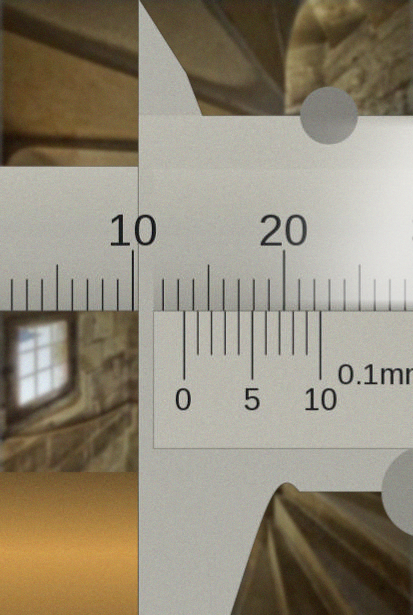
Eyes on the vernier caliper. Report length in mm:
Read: 13.4 mm
